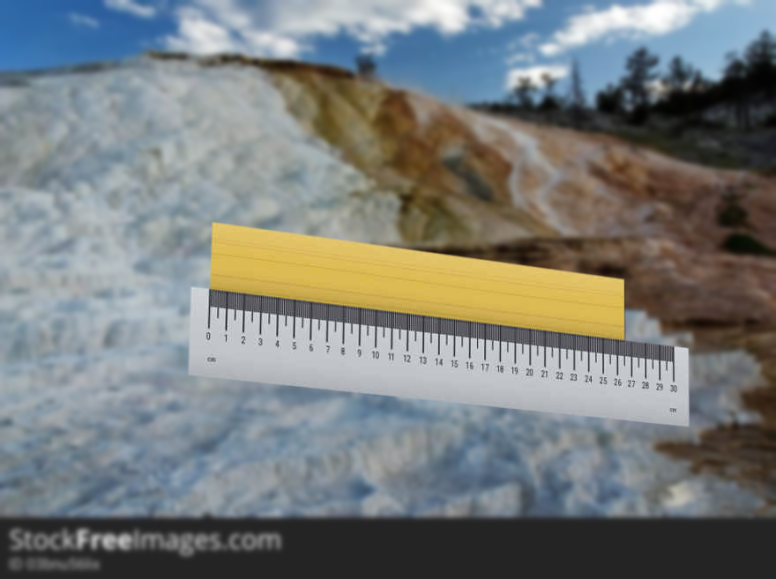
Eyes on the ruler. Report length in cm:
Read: 26.5 cm
